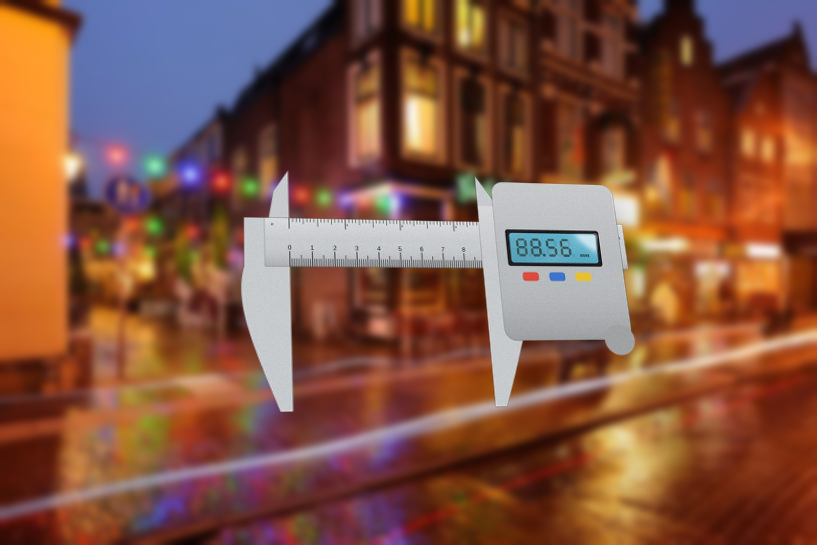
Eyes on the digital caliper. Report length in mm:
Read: 88.56 mm
